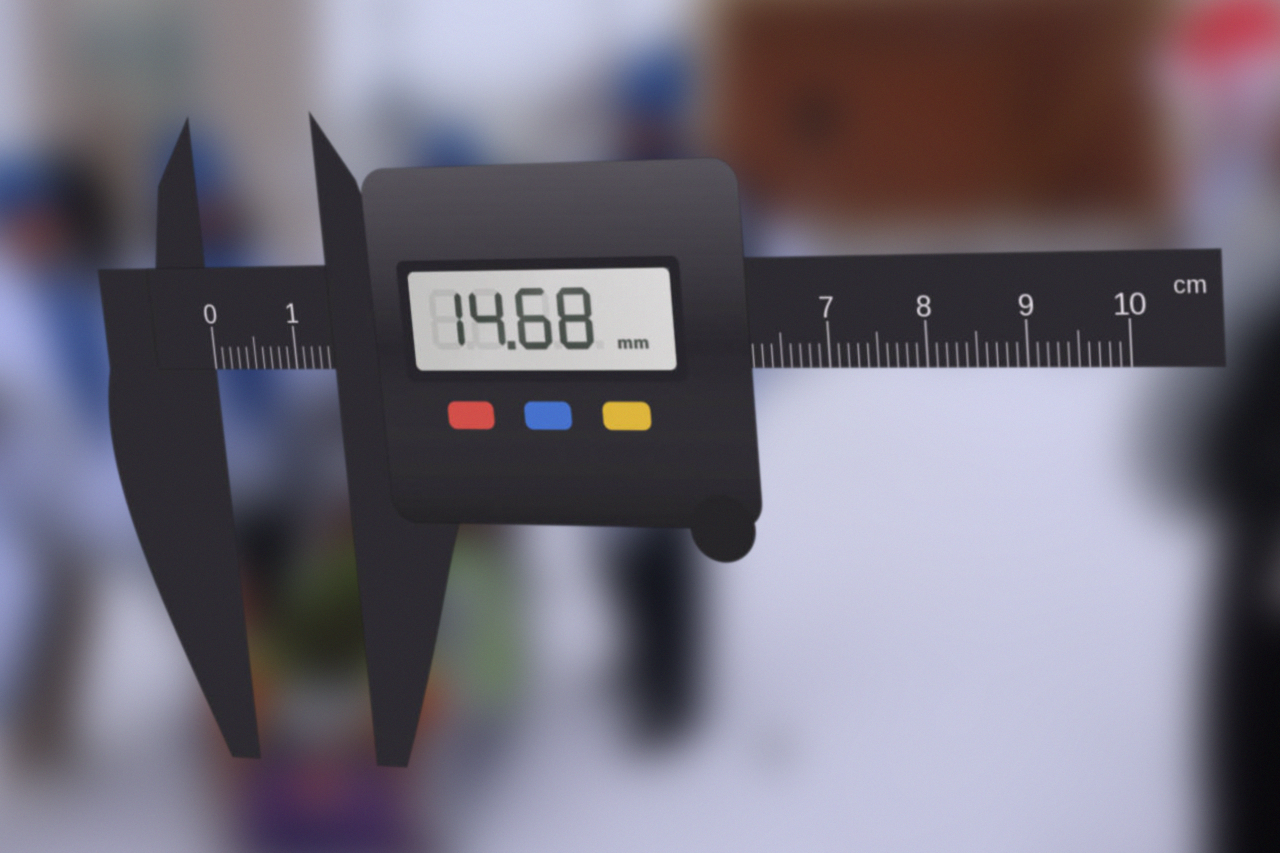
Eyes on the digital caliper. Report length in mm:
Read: 14.68 mm
